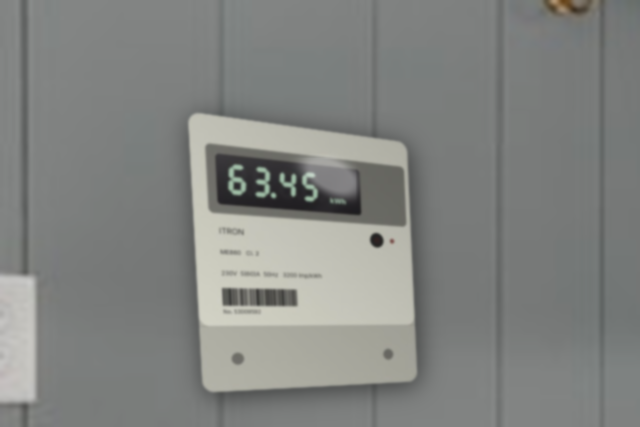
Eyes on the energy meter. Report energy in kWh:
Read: 63.45 kWh
